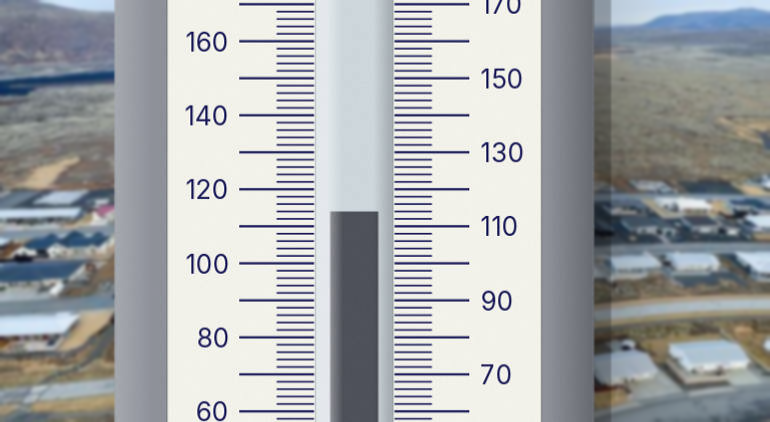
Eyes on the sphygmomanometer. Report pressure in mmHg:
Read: 114 mmHg
